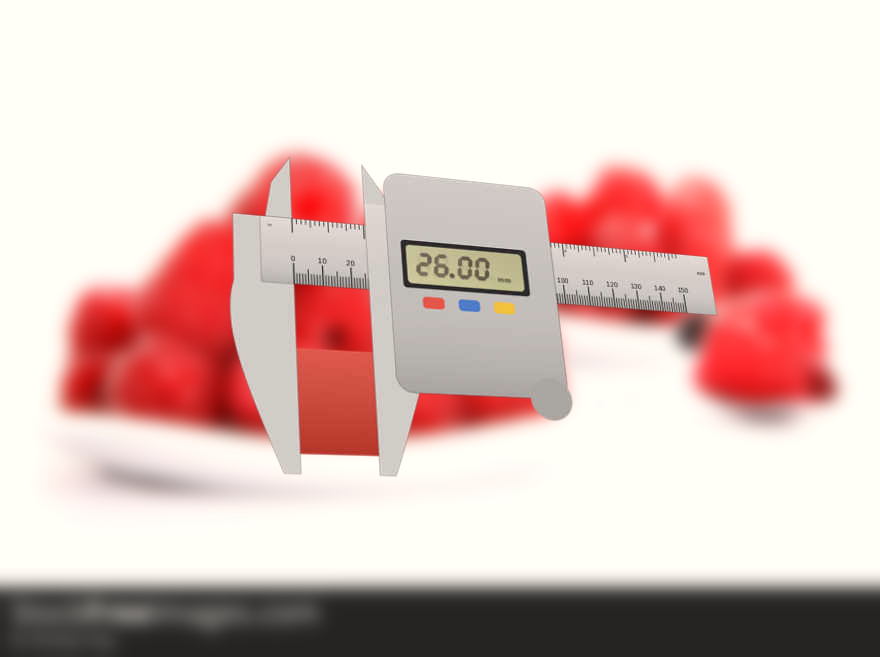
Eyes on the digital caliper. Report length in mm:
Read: 26.00 mm
